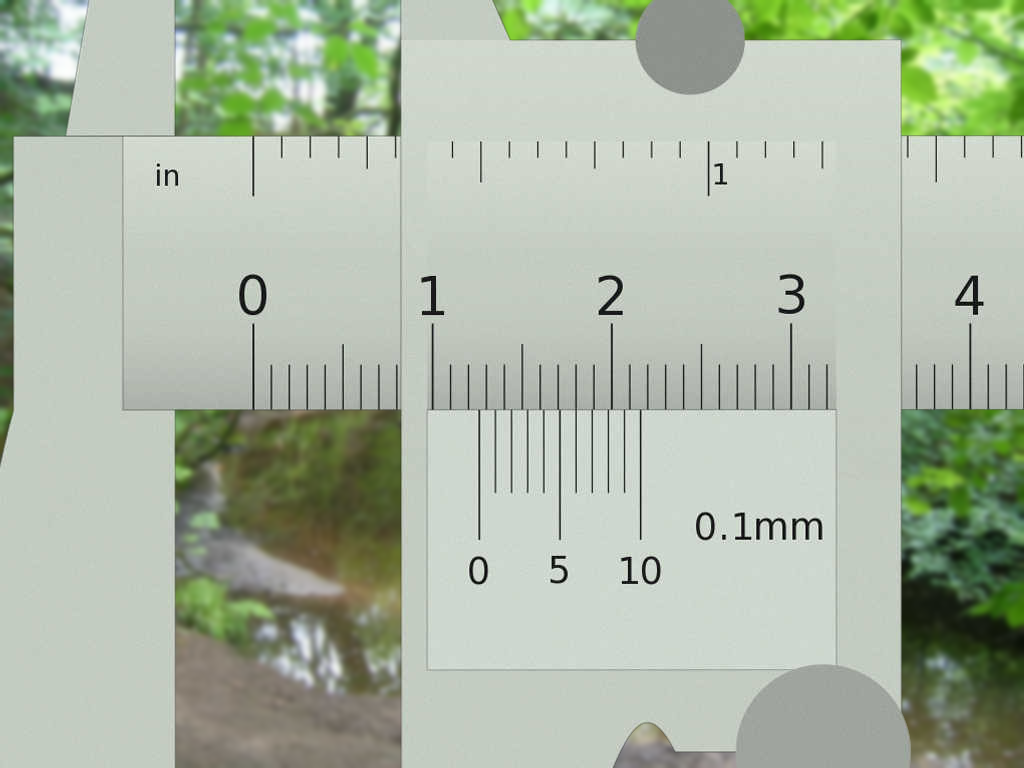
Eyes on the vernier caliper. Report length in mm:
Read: 12.6 mm
